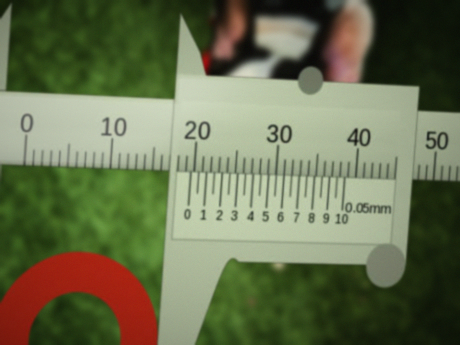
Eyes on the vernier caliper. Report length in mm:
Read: 19.6 mm
